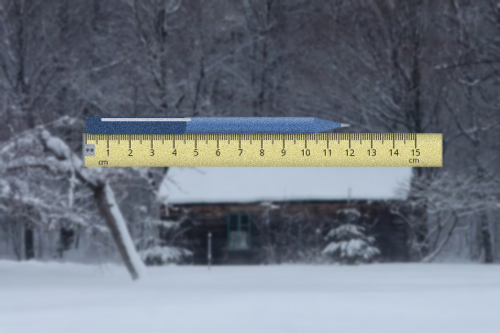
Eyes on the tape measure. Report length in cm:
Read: 12 cm
